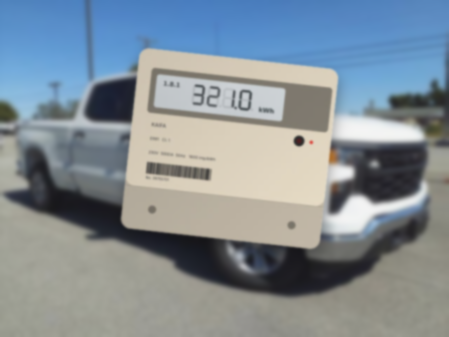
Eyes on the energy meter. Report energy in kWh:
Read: 321.0 kWh
